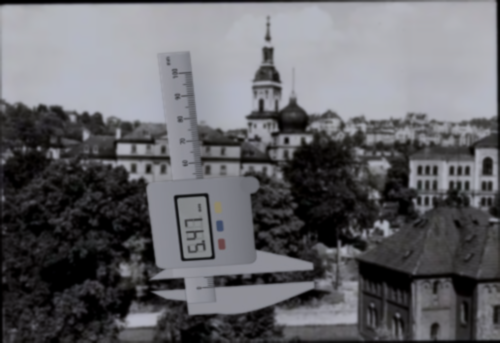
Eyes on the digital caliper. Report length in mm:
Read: 5.47 mm
